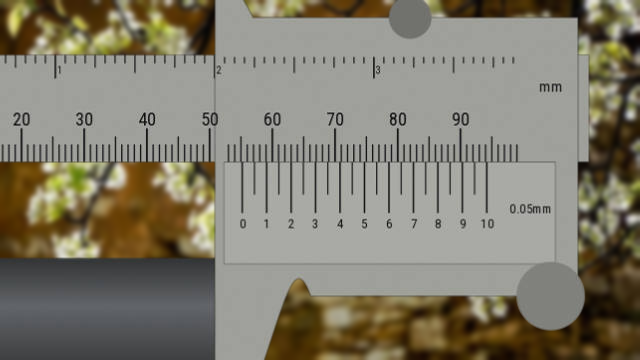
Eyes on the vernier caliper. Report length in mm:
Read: 55.2 mm
